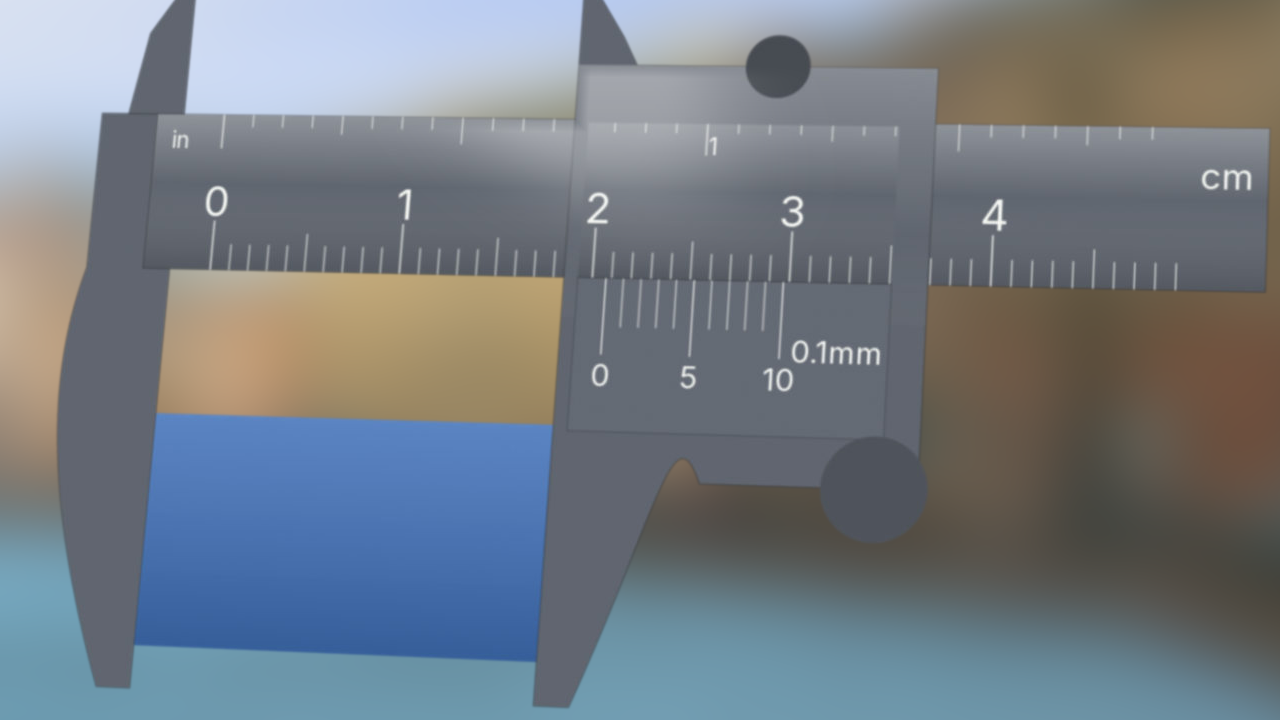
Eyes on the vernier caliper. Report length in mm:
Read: 20.7 mm
